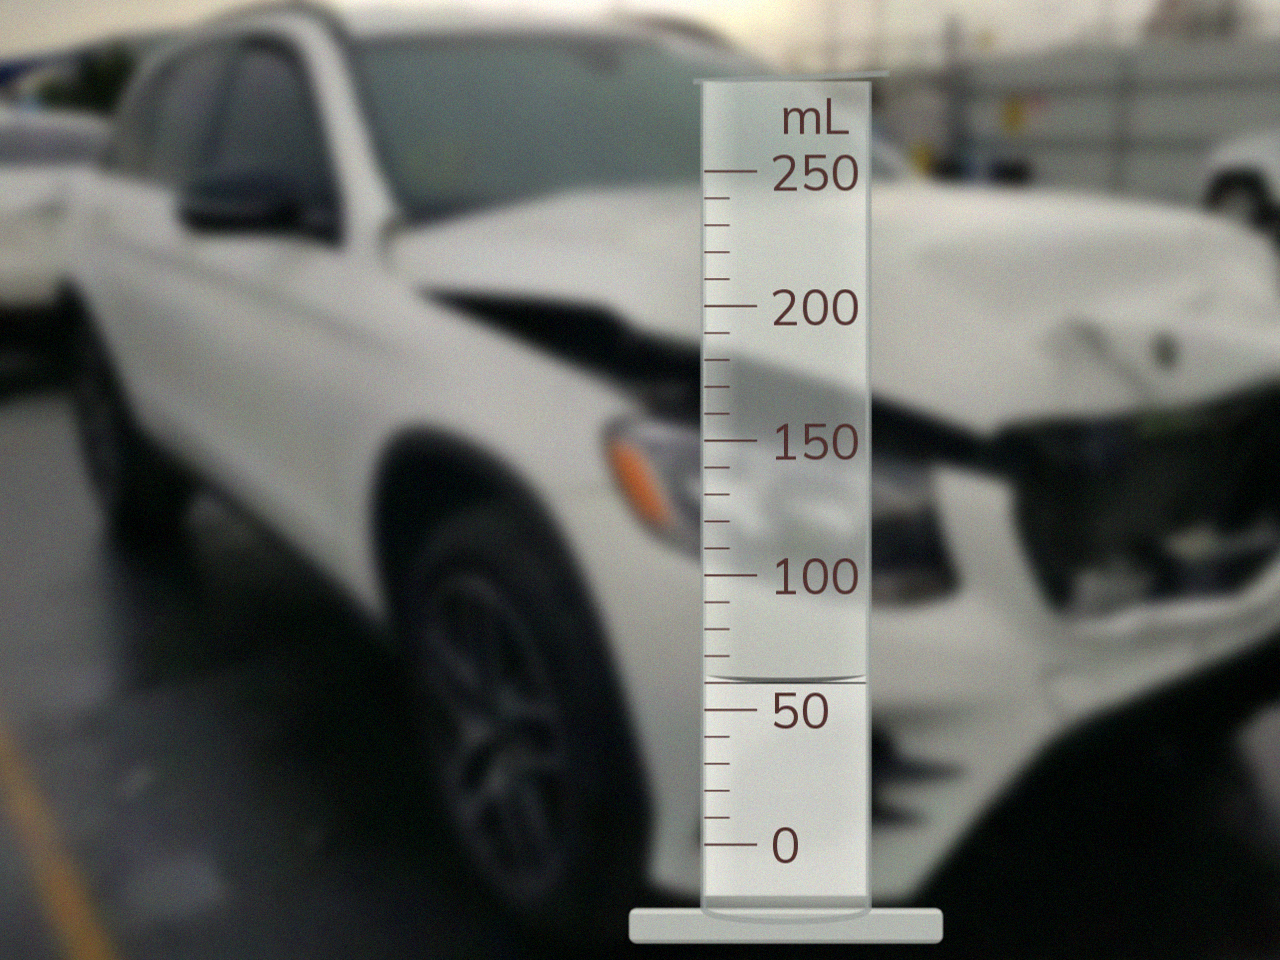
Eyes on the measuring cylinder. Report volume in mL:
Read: 60 mL
